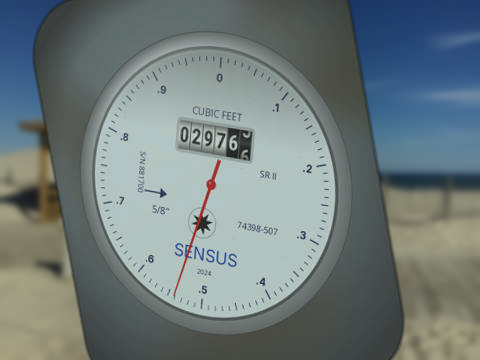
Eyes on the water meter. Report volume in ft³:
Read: 29765.54 ft³
